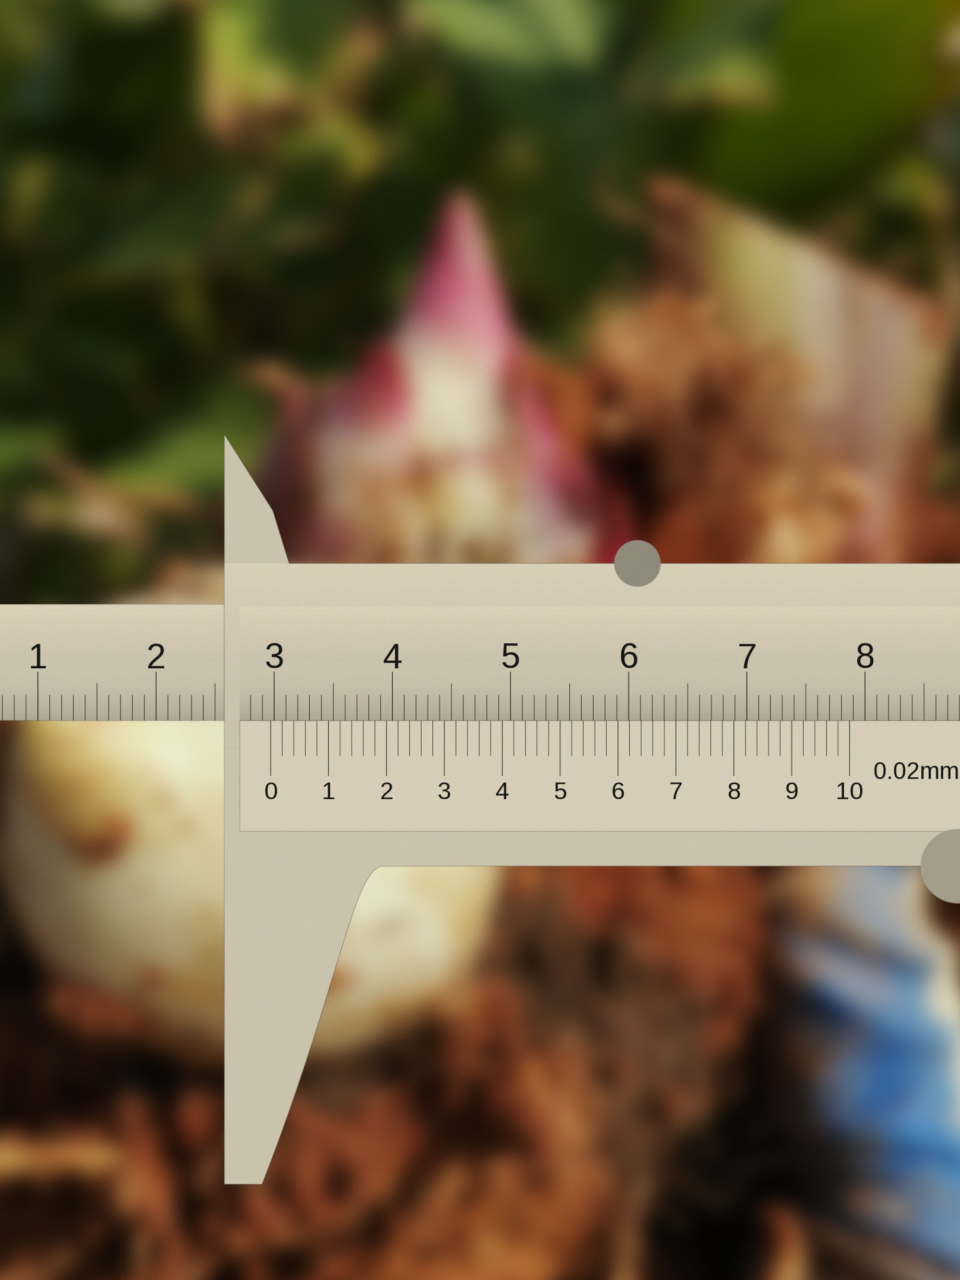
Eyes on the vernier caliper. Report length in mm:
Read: 29.7 mm
